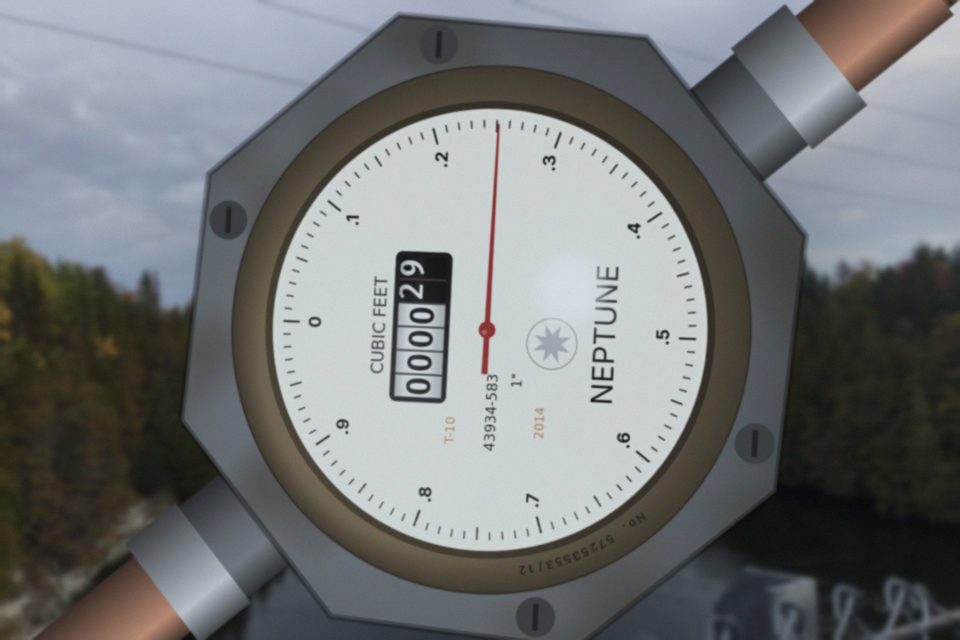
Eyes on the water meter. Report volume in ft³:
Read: 29.25 ft³
